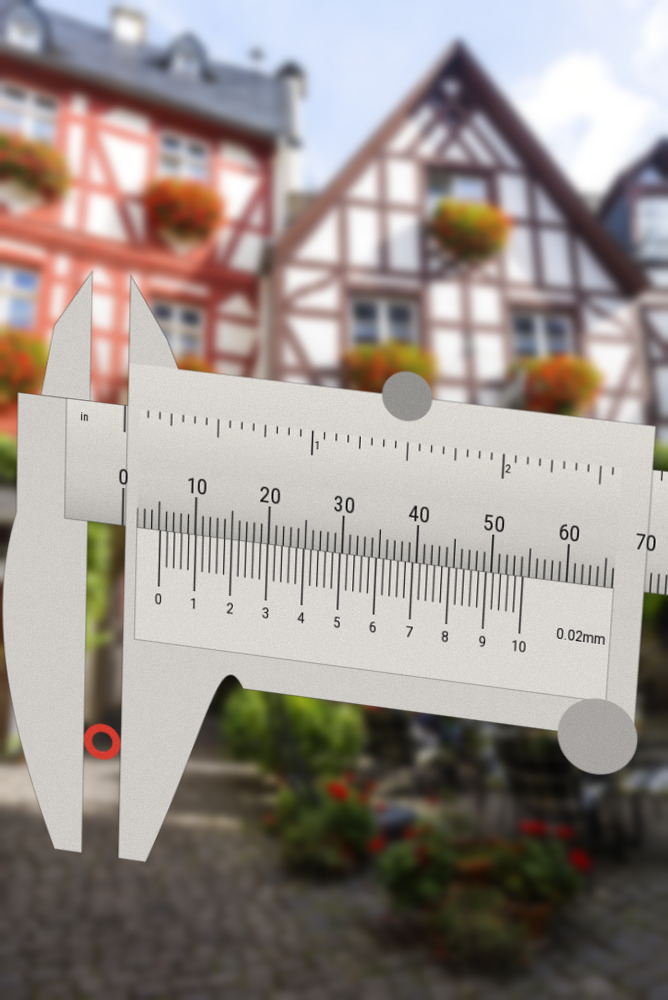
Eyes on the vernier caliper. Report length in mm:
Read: 5.2 mm
